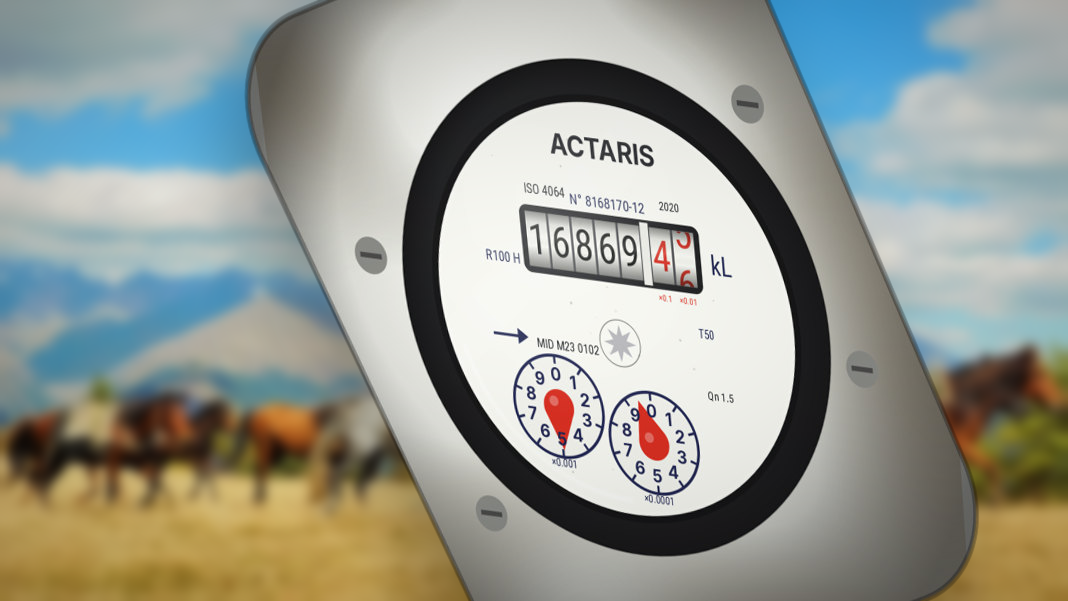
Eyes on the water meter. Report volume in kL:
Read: 16869.4549 kL
